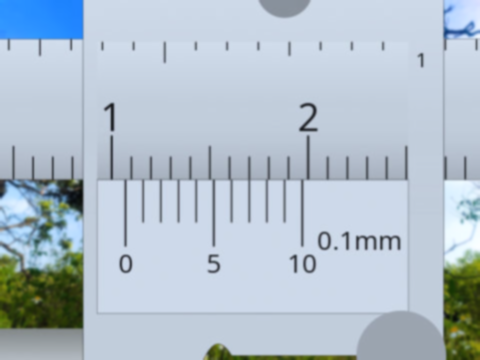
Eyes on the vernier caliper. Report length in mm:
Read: 10.7 mm
